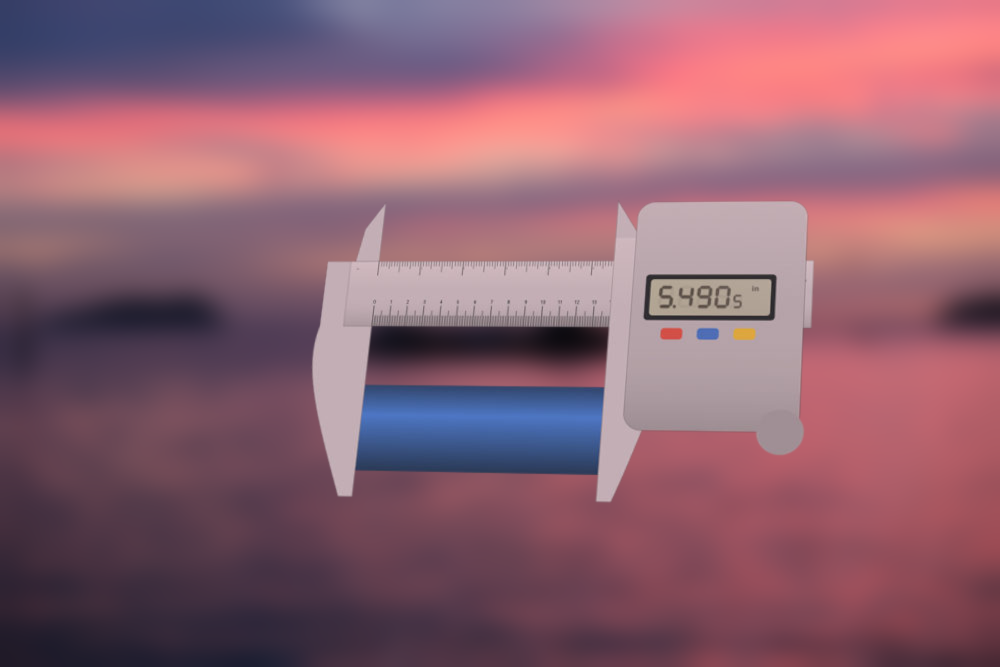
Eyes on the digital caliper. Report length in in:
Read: 5.4905 in
